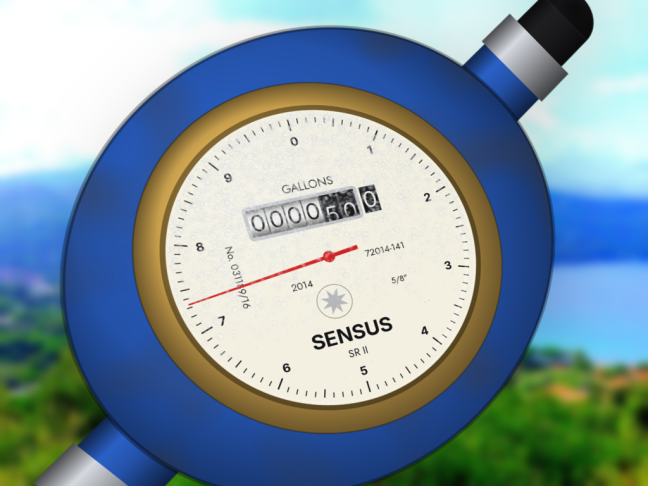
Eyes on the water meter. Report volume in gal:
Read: 497.3 gal
